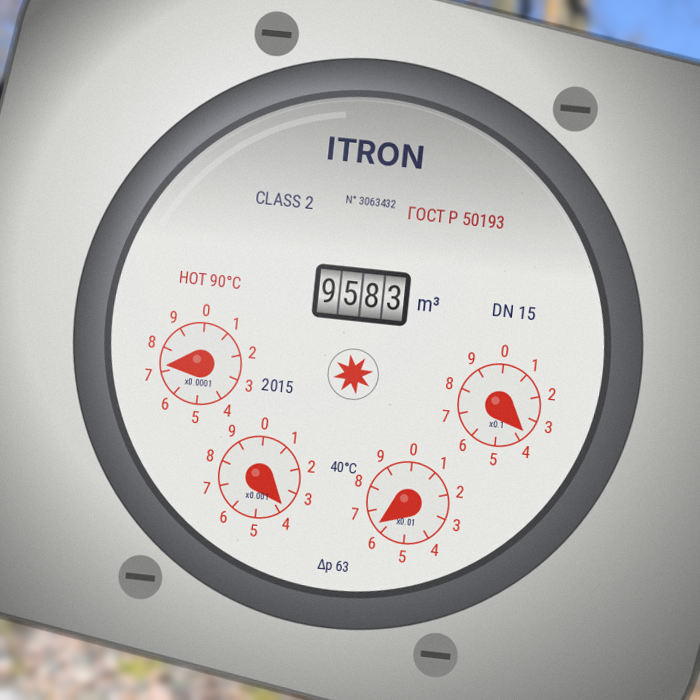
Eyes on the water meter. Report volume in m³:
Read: 9583.3637 m³
